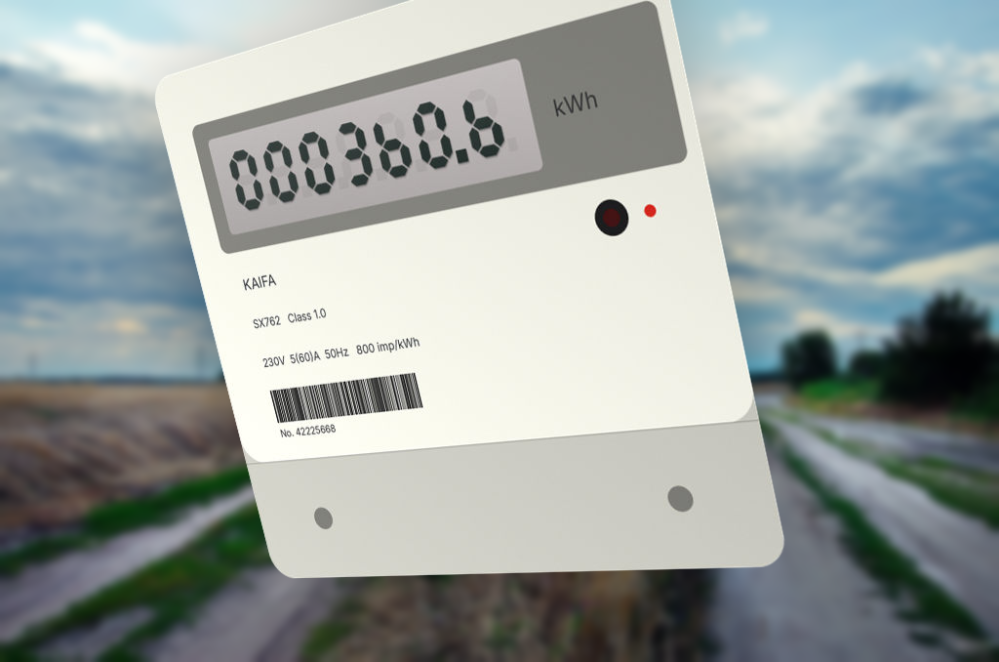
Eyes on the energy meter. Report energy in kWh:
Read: 360.6 kWh
